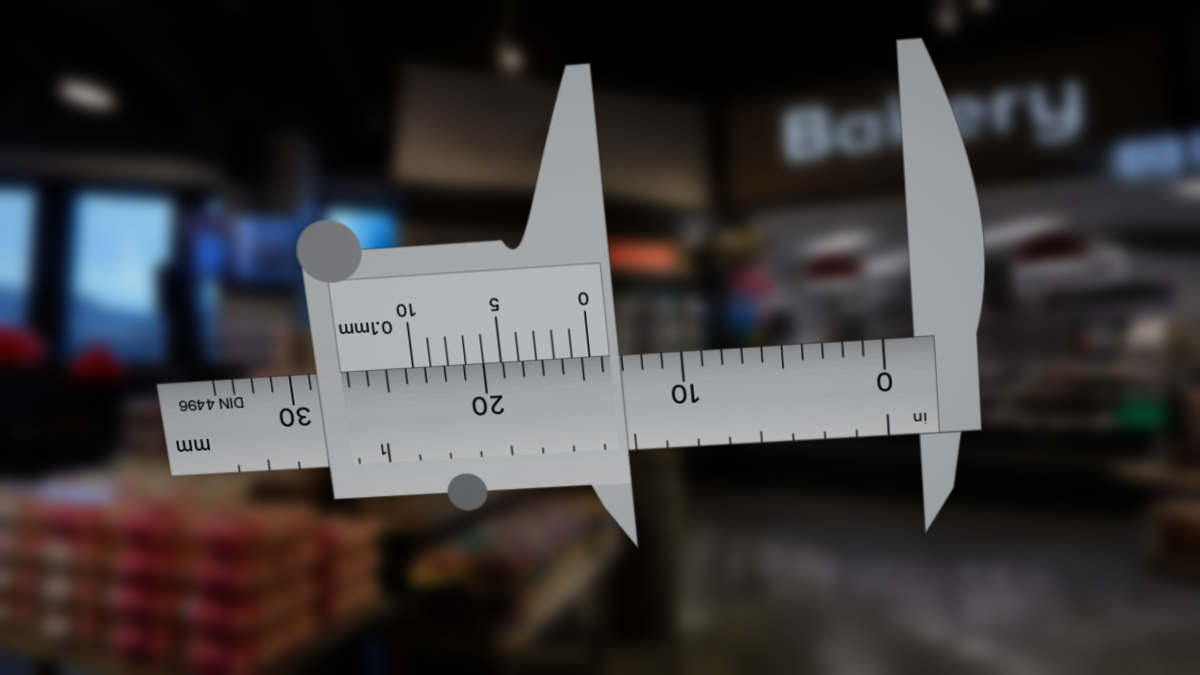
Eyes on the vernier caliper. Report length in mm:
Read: 14.6 mm
